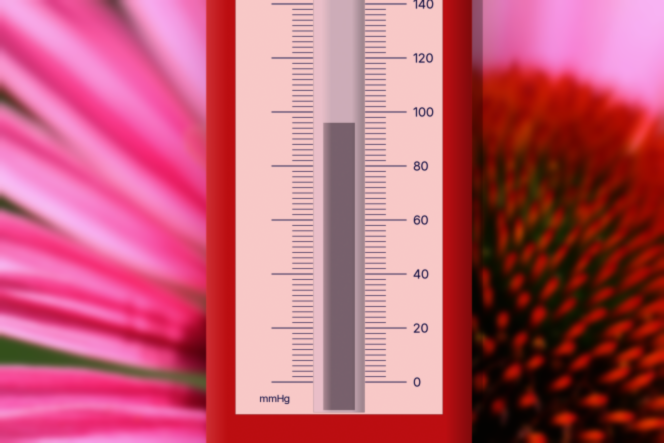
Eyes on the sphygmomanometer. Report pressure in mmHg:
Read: 96 mmHg
